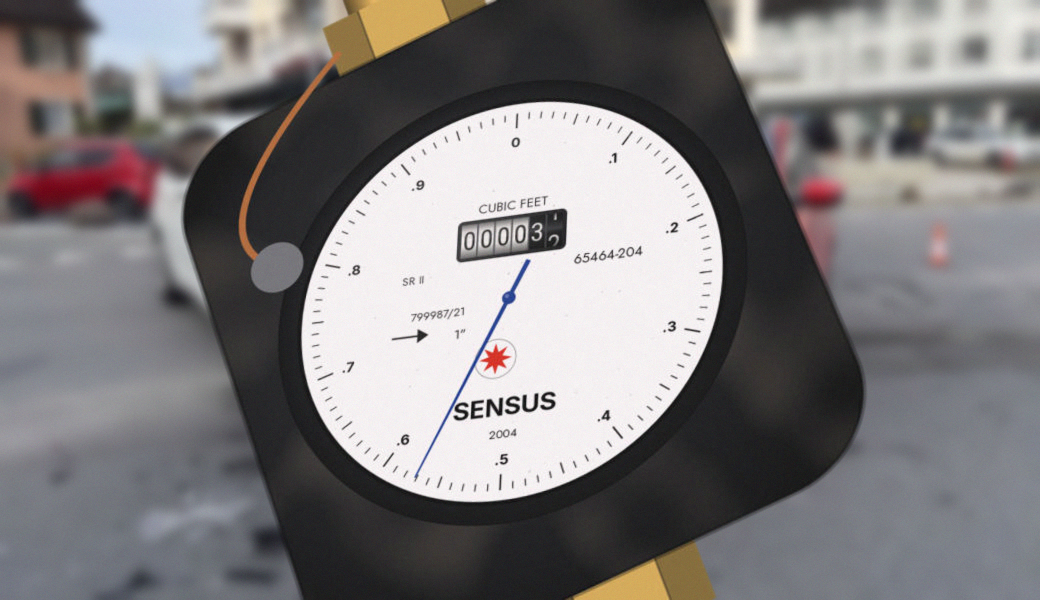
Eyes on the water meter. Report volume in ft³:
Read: 31.57 ft³
